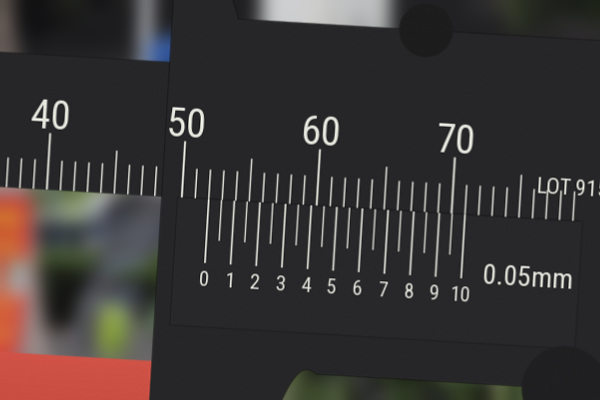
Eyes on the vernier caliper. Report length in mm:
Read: 52.0 mm
